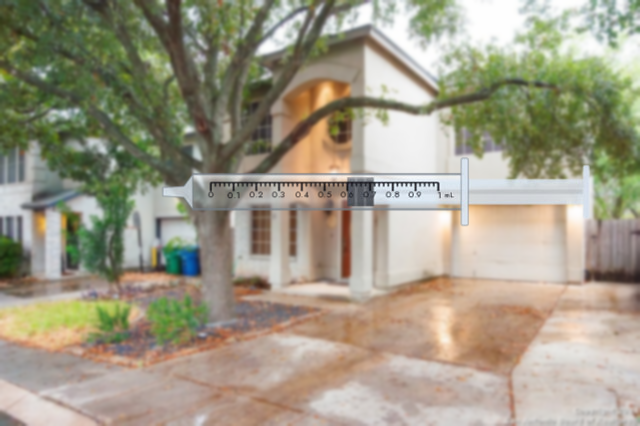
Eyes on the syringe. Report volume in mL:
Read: 0.6 mL
